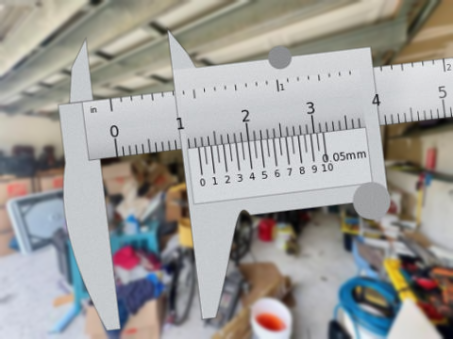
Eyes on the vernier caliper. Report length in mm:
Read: 12.4 mm
